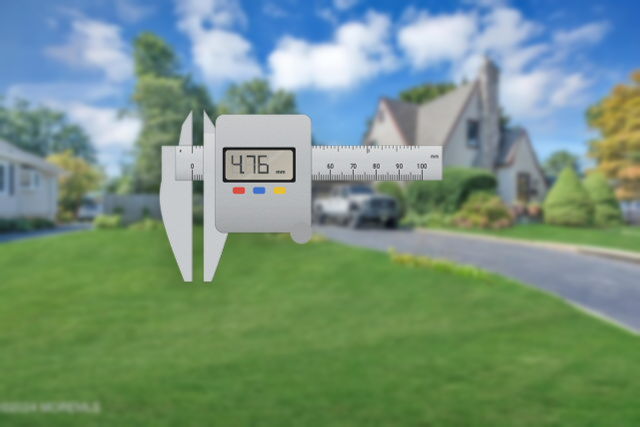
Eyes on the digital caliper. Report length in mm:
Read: 4.76 mm
